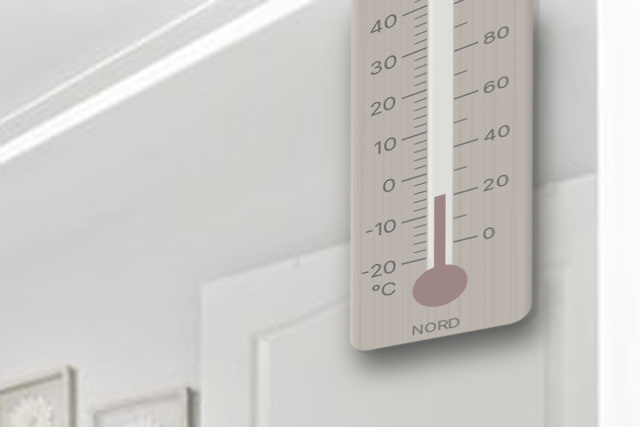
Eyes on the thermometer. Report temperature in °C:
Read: -6 °C
